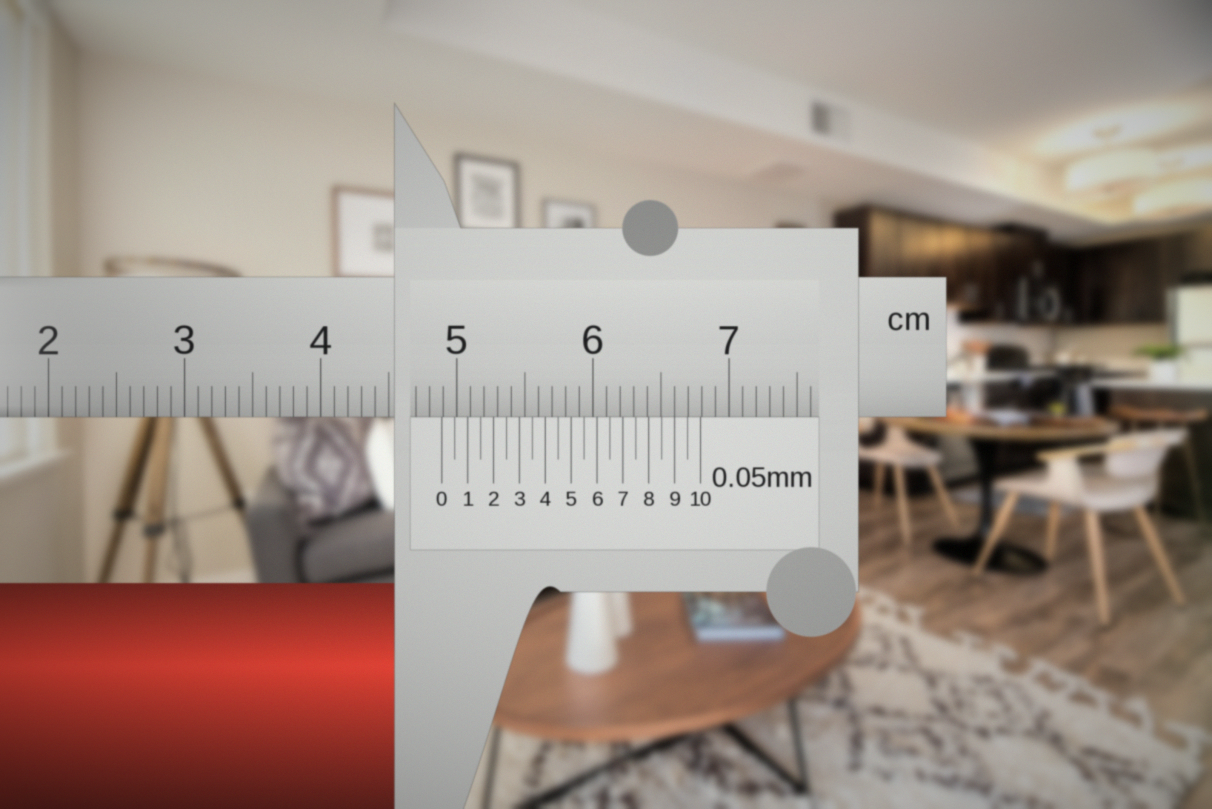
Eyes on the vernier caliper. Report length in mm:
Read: 48.9 mm
